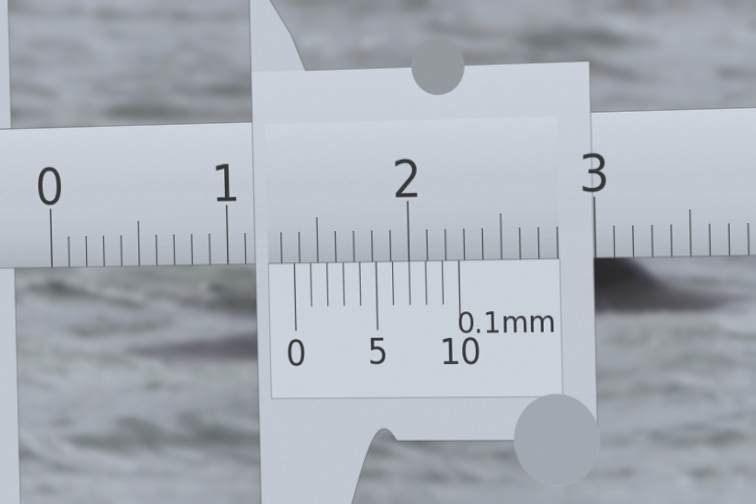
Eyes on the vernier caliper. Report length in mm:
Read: 13.7 mm
